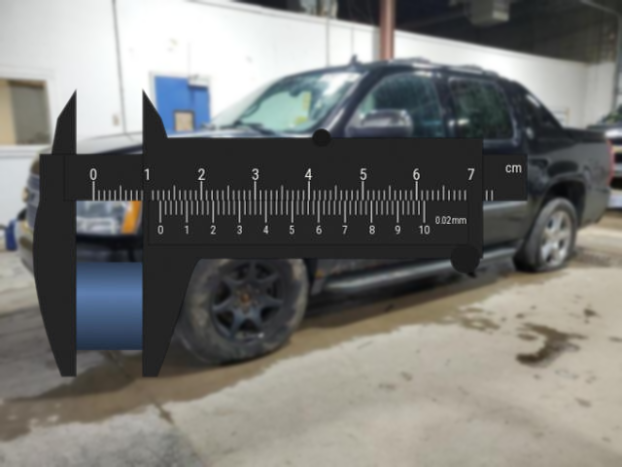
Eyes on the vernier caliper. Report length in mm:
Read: 12.4 mm
